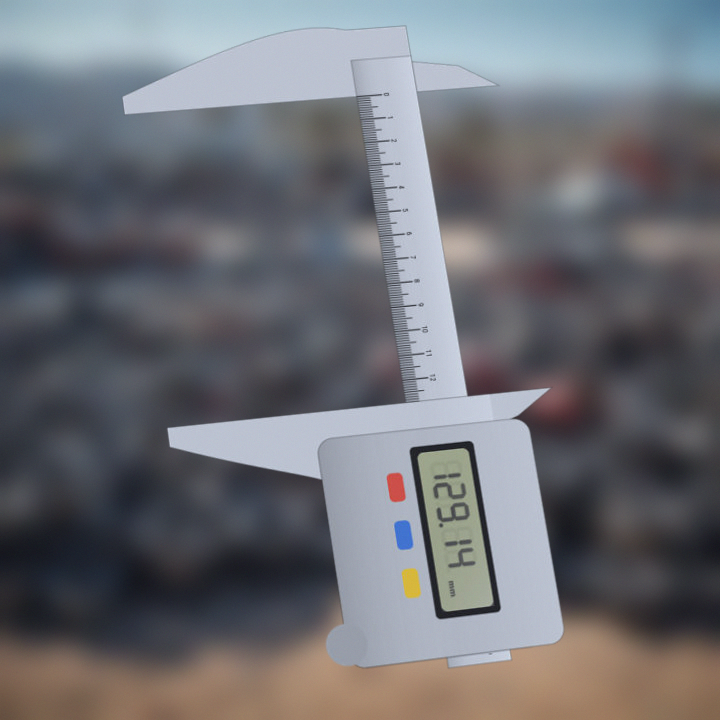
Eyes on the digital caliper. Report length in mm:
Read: 129.14 mm
